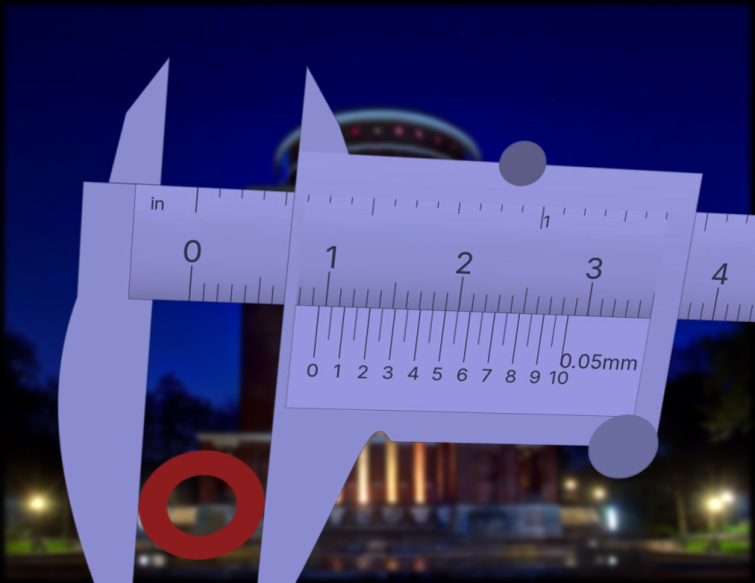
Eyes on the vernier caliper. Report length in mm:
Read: 9.5 mm
